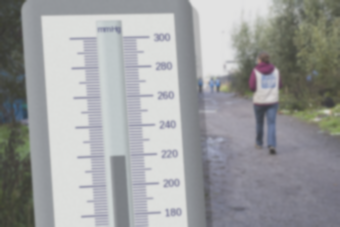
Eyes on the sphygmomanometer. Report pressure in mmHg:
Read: 220 mmHg
